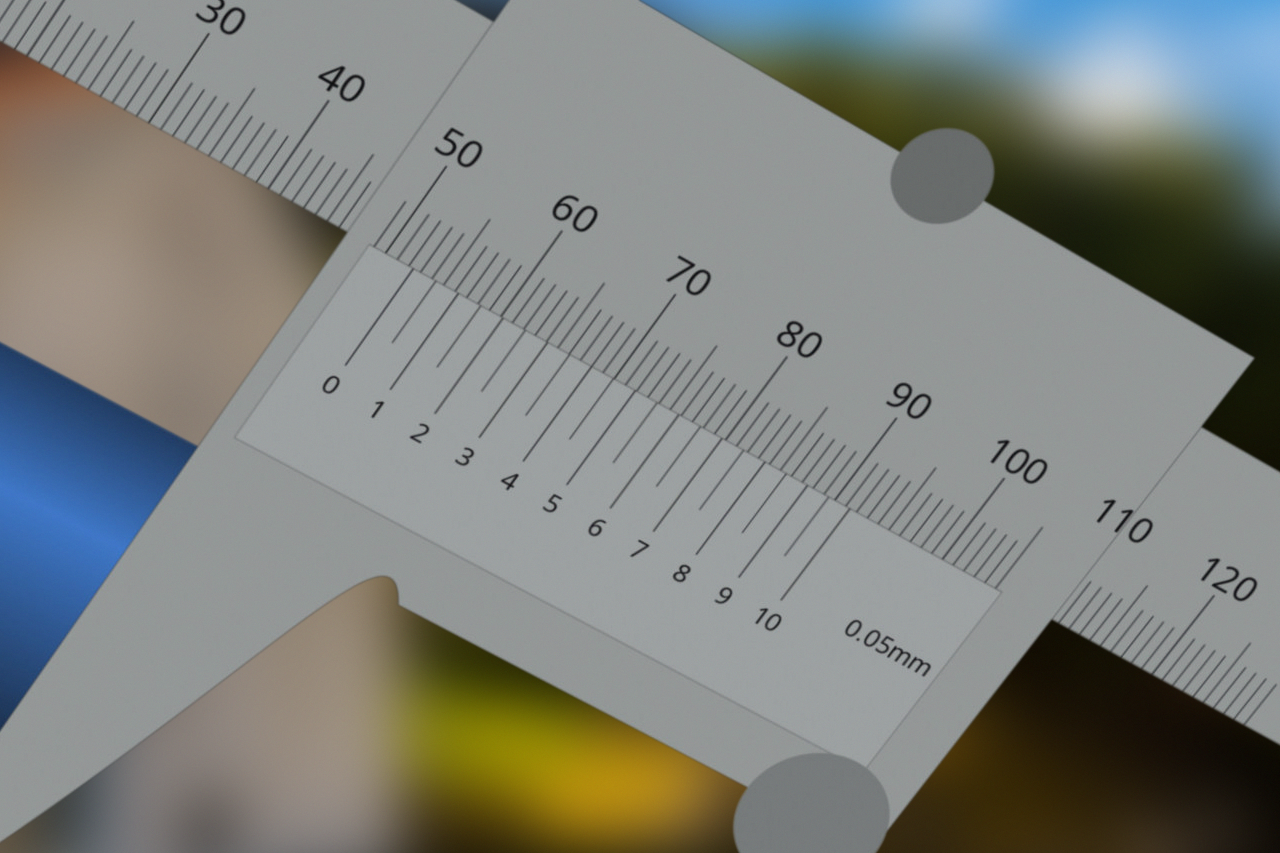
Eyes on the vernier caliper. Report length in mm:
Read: 52.4 mm
